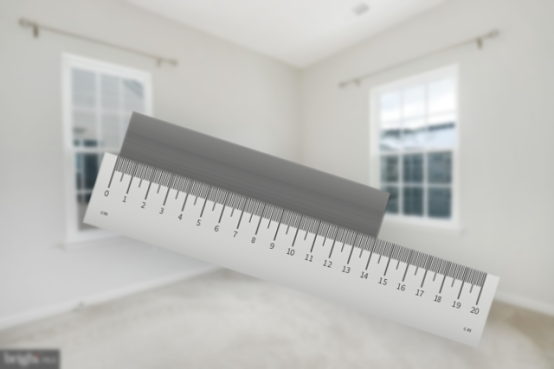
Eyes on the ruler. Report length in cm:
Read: 14 cm
